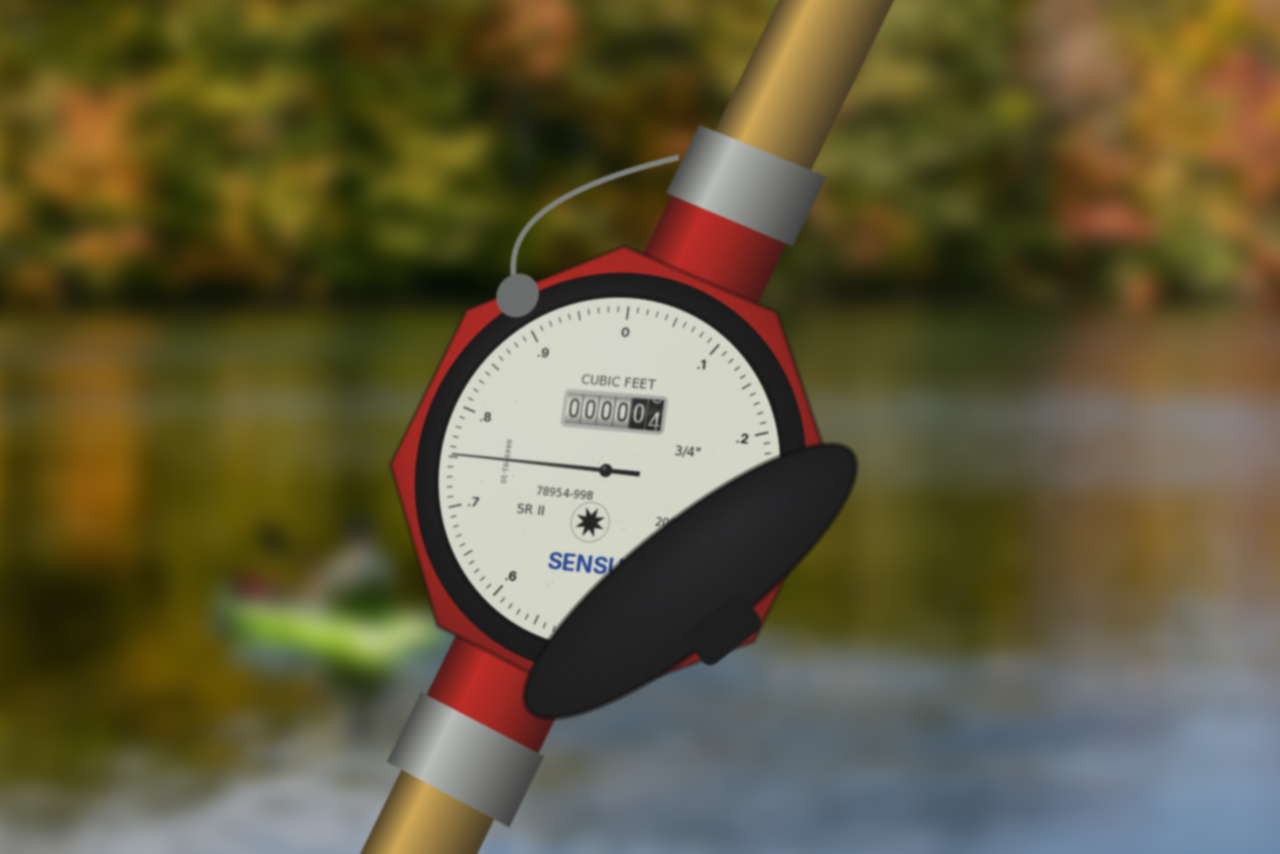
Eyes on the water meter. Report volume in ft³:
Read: 3.75 ft³
